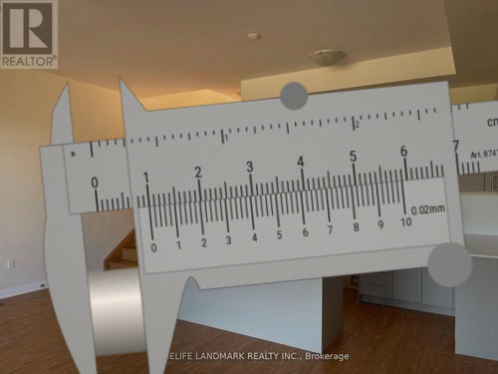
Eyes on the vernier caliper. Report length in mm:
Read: 10.0 mm
